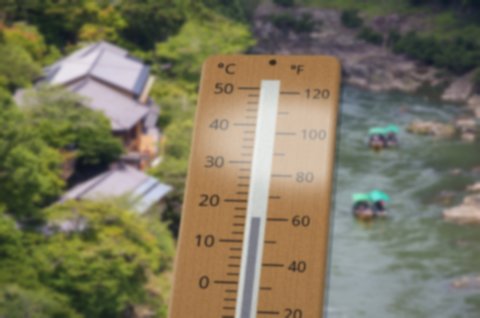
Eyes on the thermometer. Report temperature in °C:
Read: 16 °C
